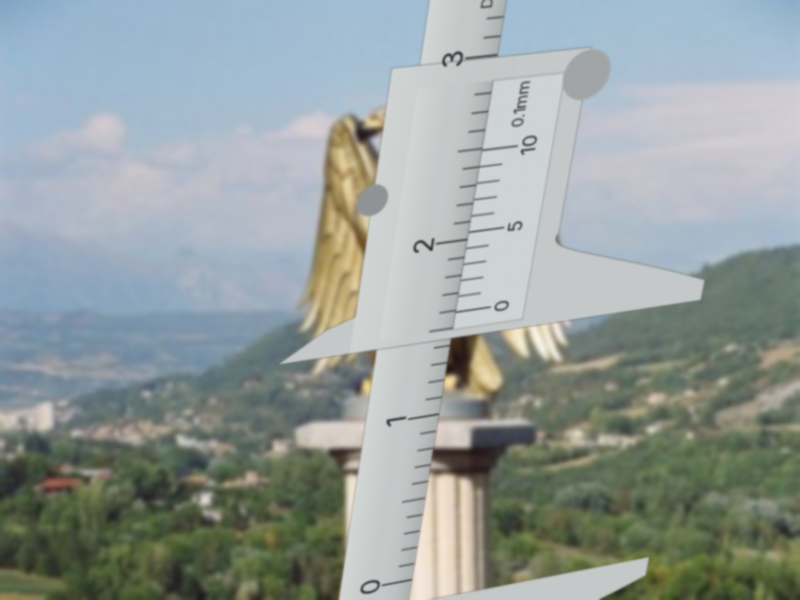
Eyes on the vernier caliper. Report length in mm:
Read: 15.9 mm
